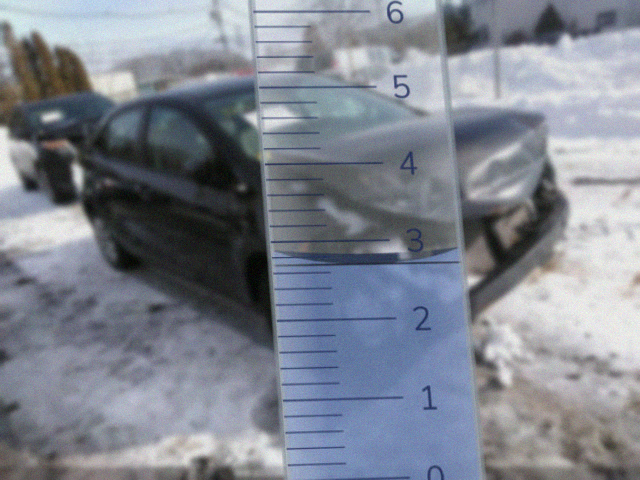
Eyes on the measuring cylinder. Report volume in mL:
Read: 2.7 mL
